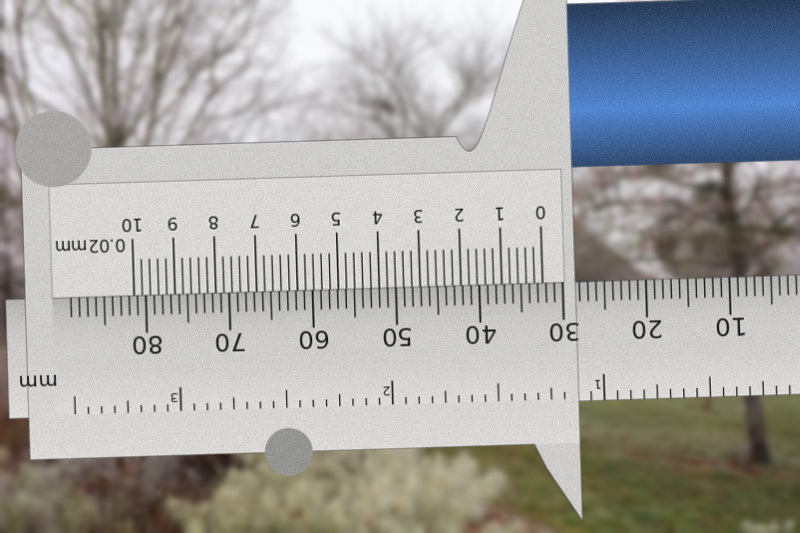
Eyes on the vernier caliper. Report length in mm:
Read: 32.4 mm
